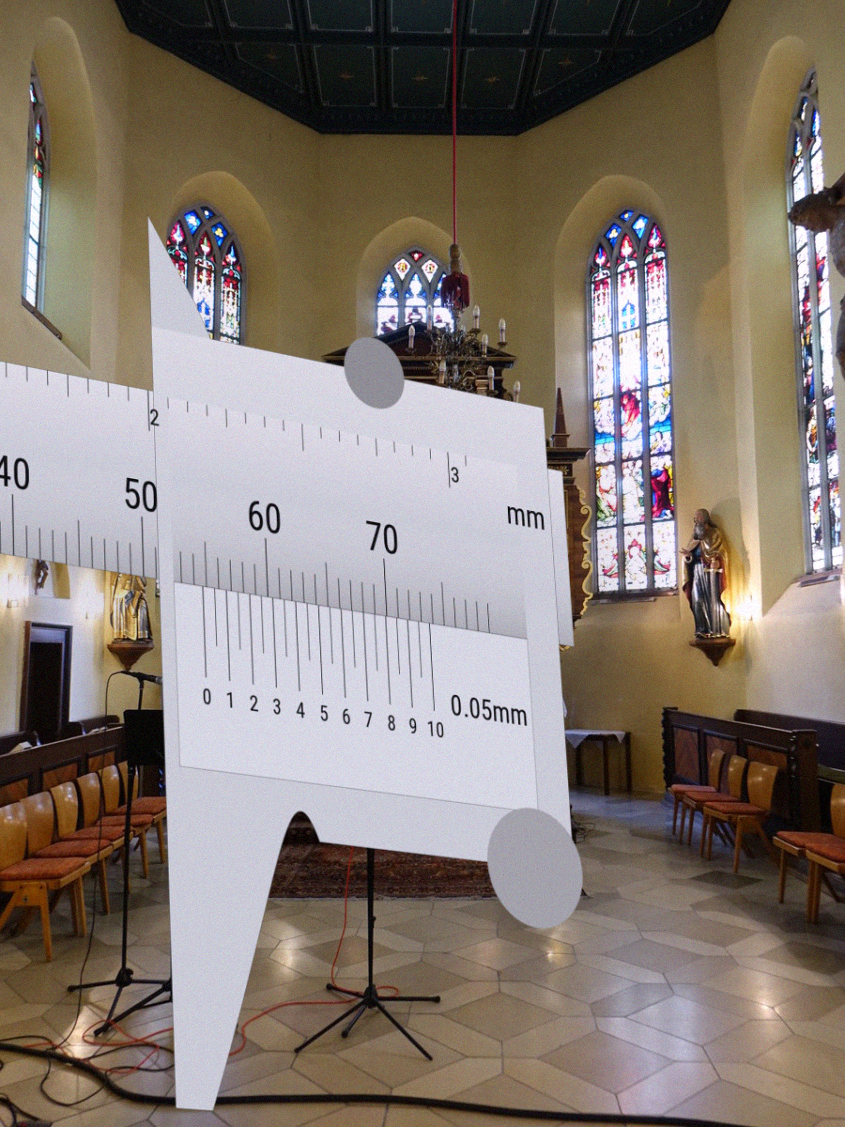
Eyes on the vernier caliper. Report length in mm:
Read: 54.7 mm
